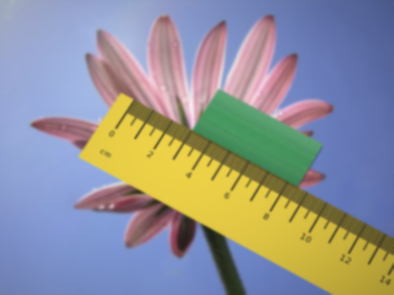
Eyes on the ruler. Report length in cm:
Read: 5.5 cm
